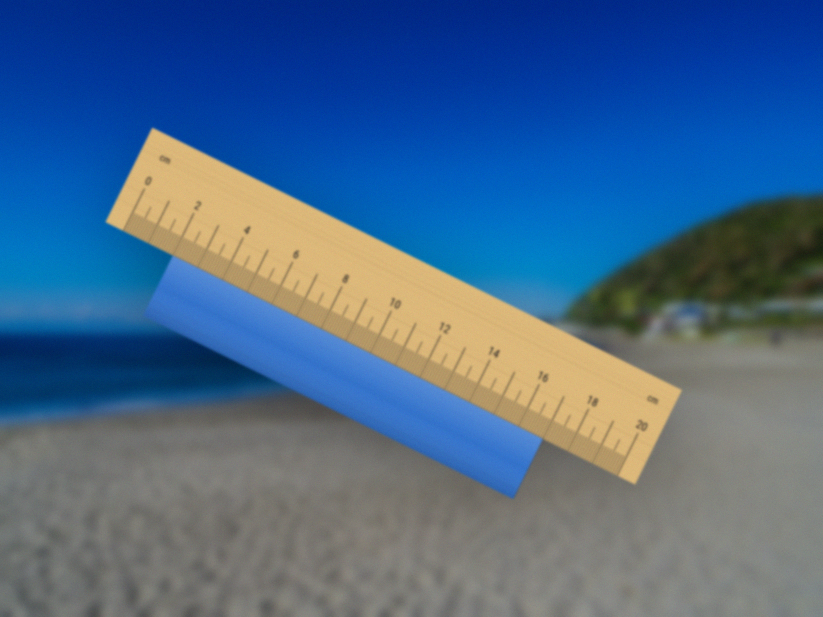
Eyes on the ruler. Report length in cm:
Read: 15 cm
